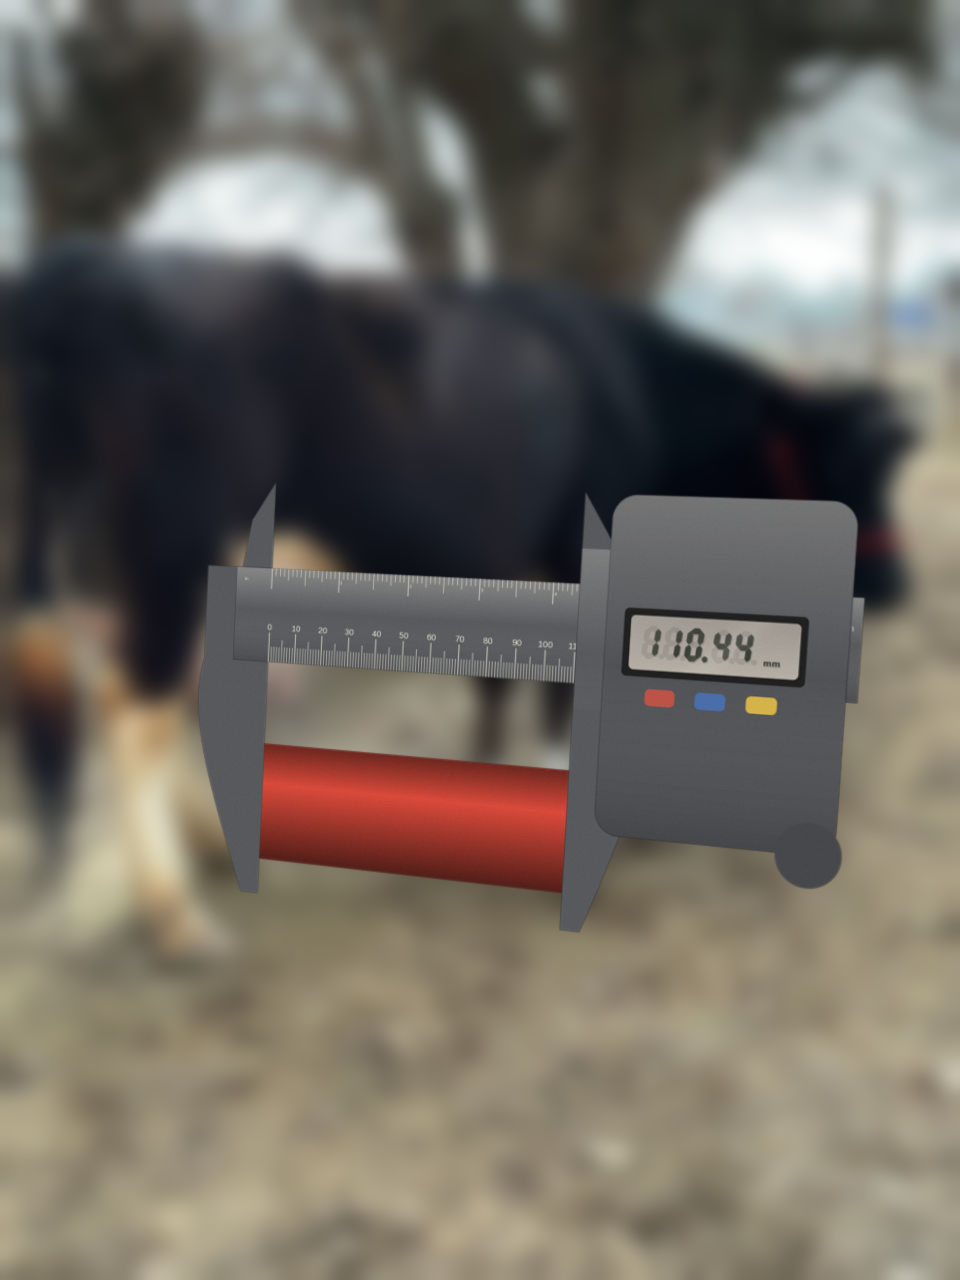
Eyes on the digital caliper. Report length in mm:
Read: 110.44 mm
